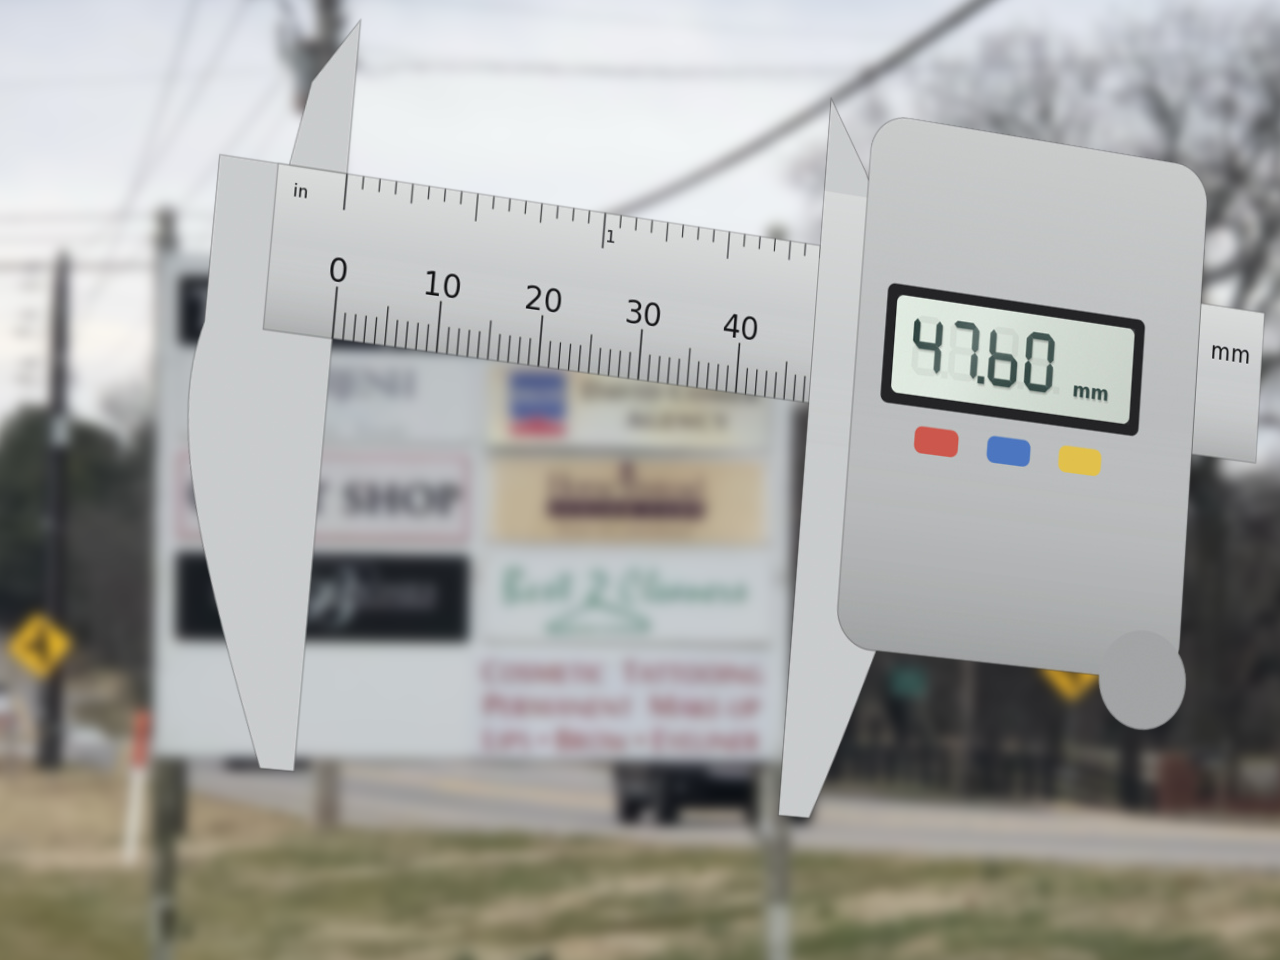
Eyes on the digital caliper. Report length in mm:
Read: 47.60 mm
